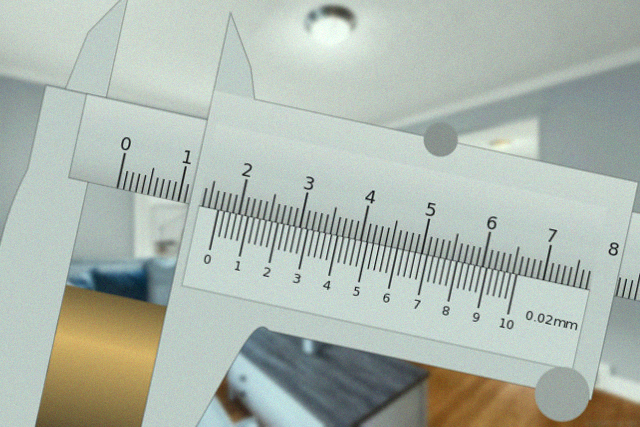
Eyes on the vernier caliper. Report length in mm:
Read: 16.6 mm
